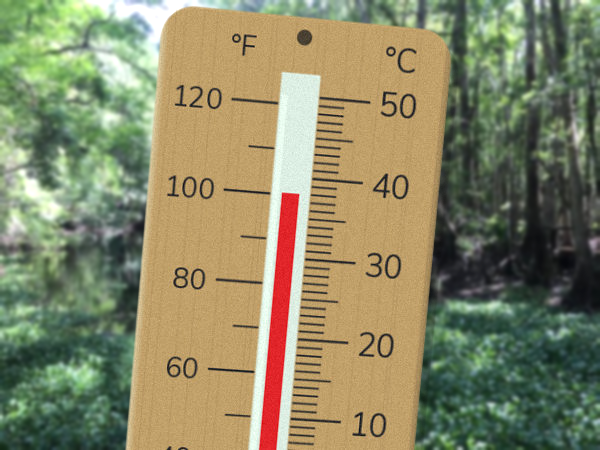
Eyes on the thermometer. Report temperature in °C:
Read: 38 °C
